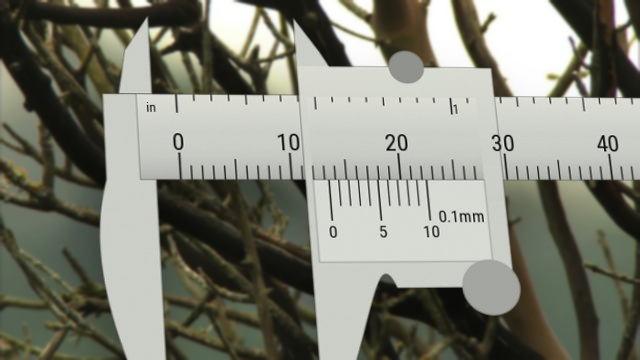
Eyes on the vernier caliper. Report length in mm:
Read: 13.4 mm
